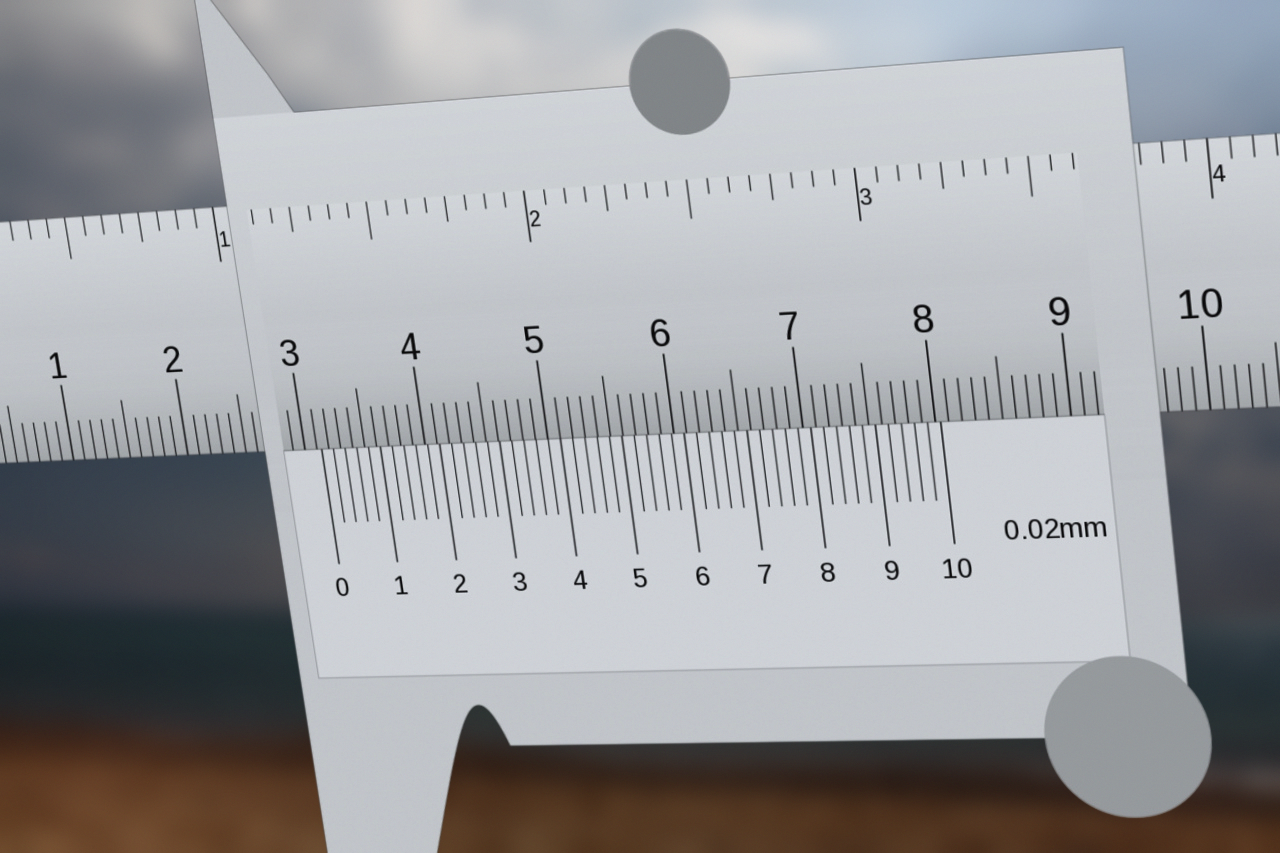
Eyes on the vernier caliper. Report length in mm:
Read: 31.4 mm
